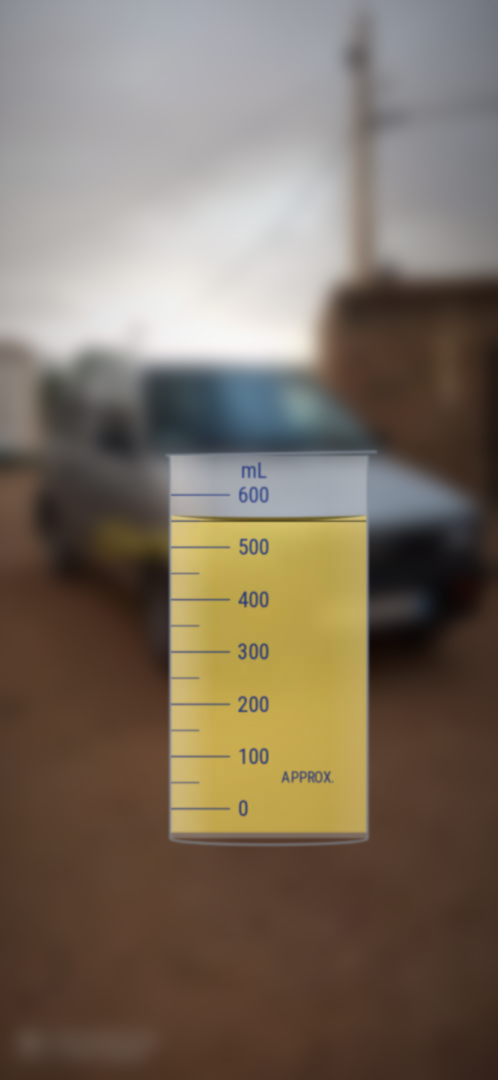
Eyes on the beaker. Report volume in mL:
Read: 550 mL
